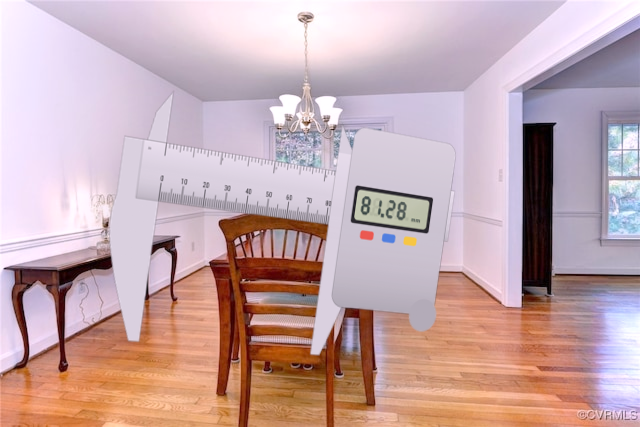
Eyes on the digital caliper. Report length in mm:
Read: 81.28 mm
